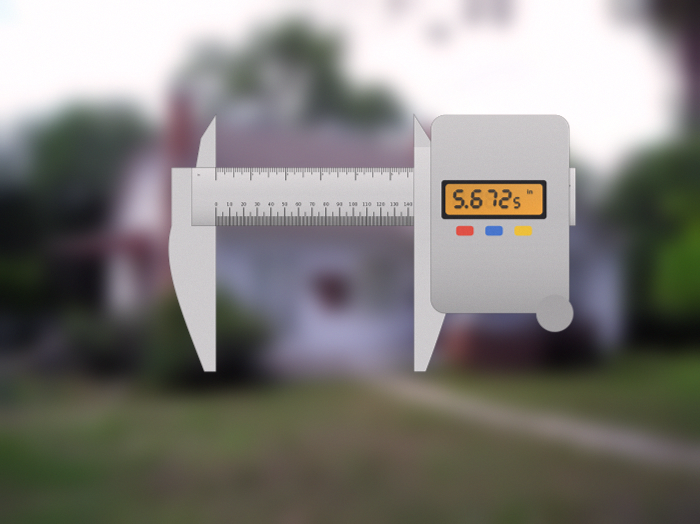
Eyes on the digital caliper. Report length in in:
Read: 5.6725 in
